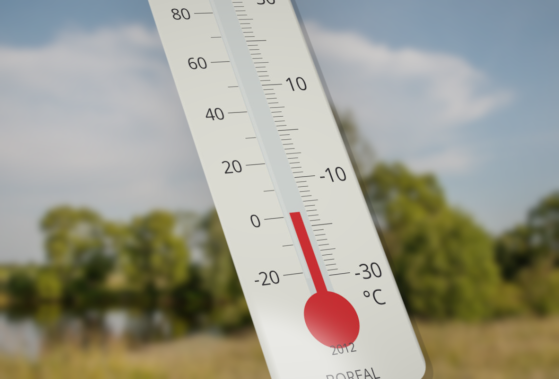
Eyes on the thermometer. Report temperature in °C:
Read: -17 °C
